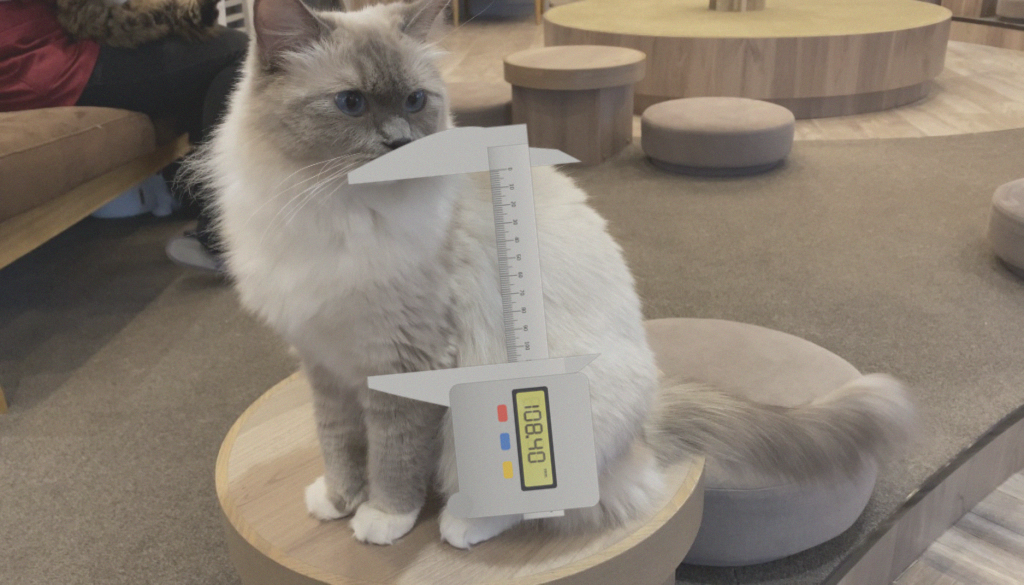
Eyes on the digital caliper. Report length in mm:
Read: 108.40 mm
